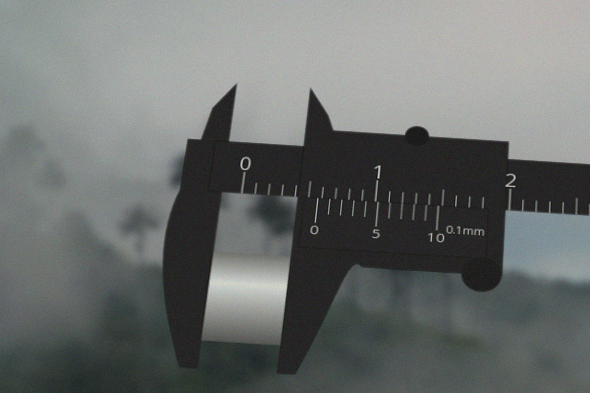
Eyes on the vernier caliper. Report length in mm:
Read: 5.7 mm
